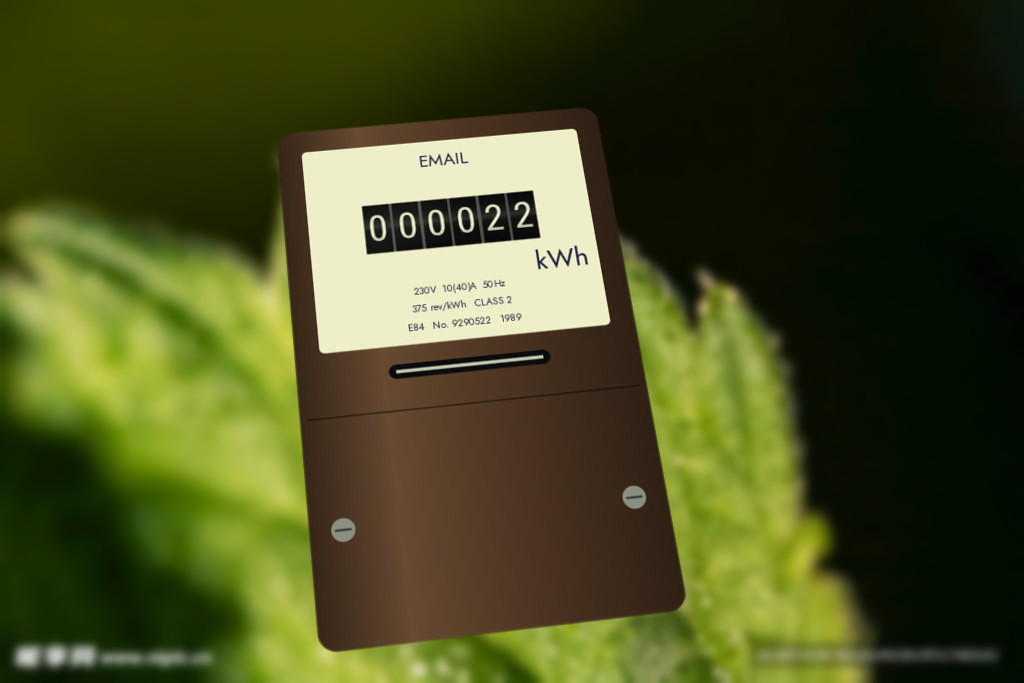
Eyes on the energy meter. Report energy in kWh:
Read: 22 kWh
